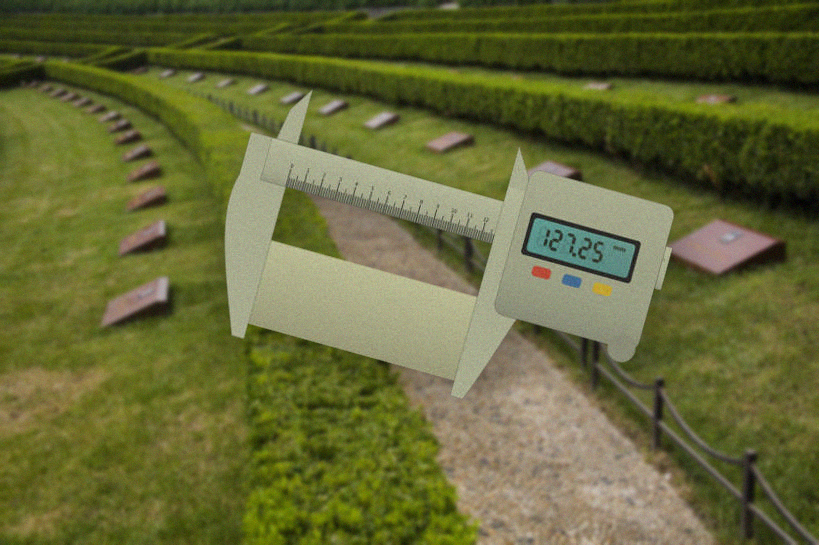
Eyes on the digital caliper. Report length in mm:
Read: 127.25 mm
